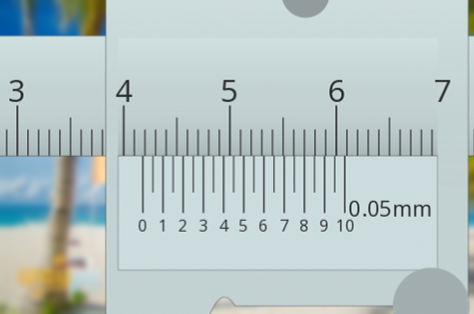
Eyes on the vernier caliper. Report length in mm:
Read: 41.8 mm
